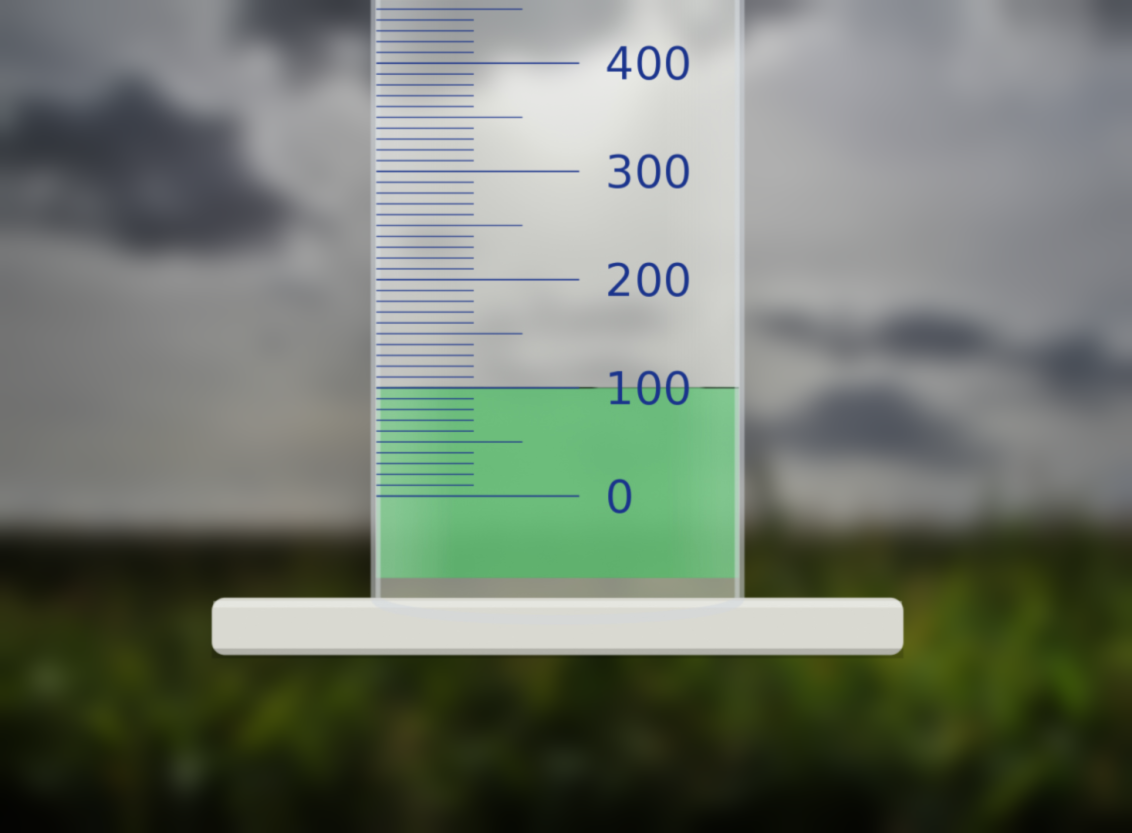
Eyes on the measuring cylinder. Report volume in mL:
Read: 100 mL
